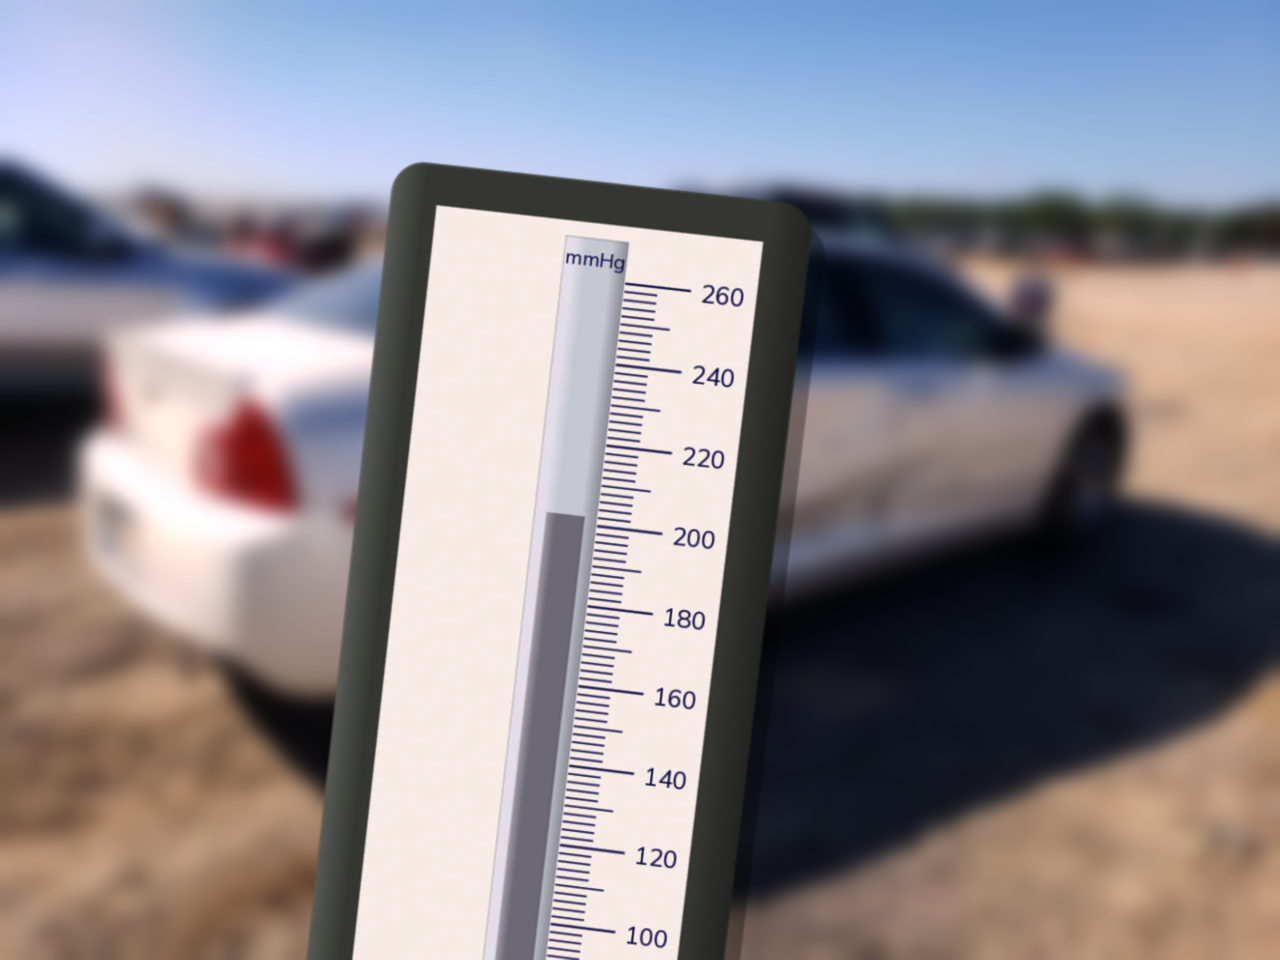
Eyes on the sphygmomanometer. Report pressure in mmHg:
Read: 202 mmHg
